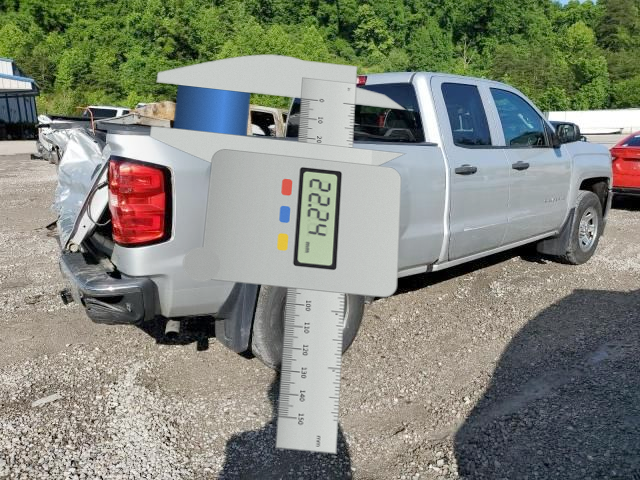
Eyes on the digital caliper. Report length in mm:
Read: 22.24 mm
